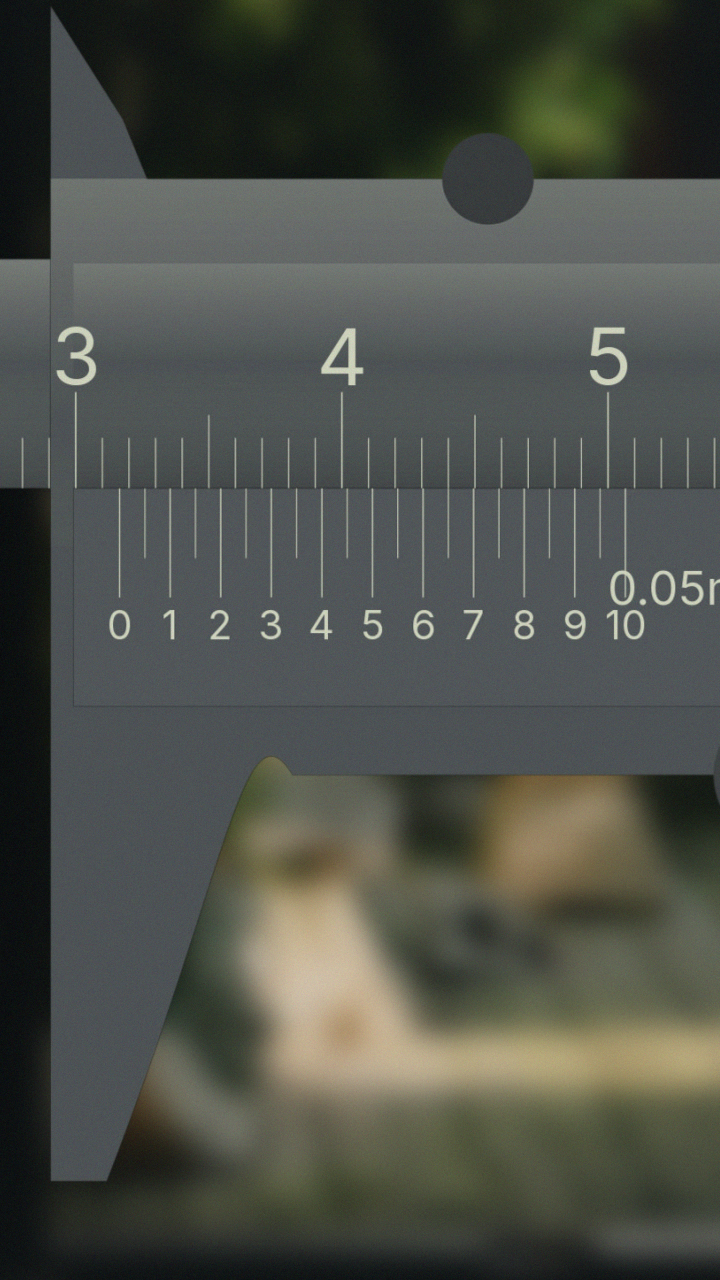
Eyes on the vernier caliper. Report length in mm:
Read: 31.65 mm
